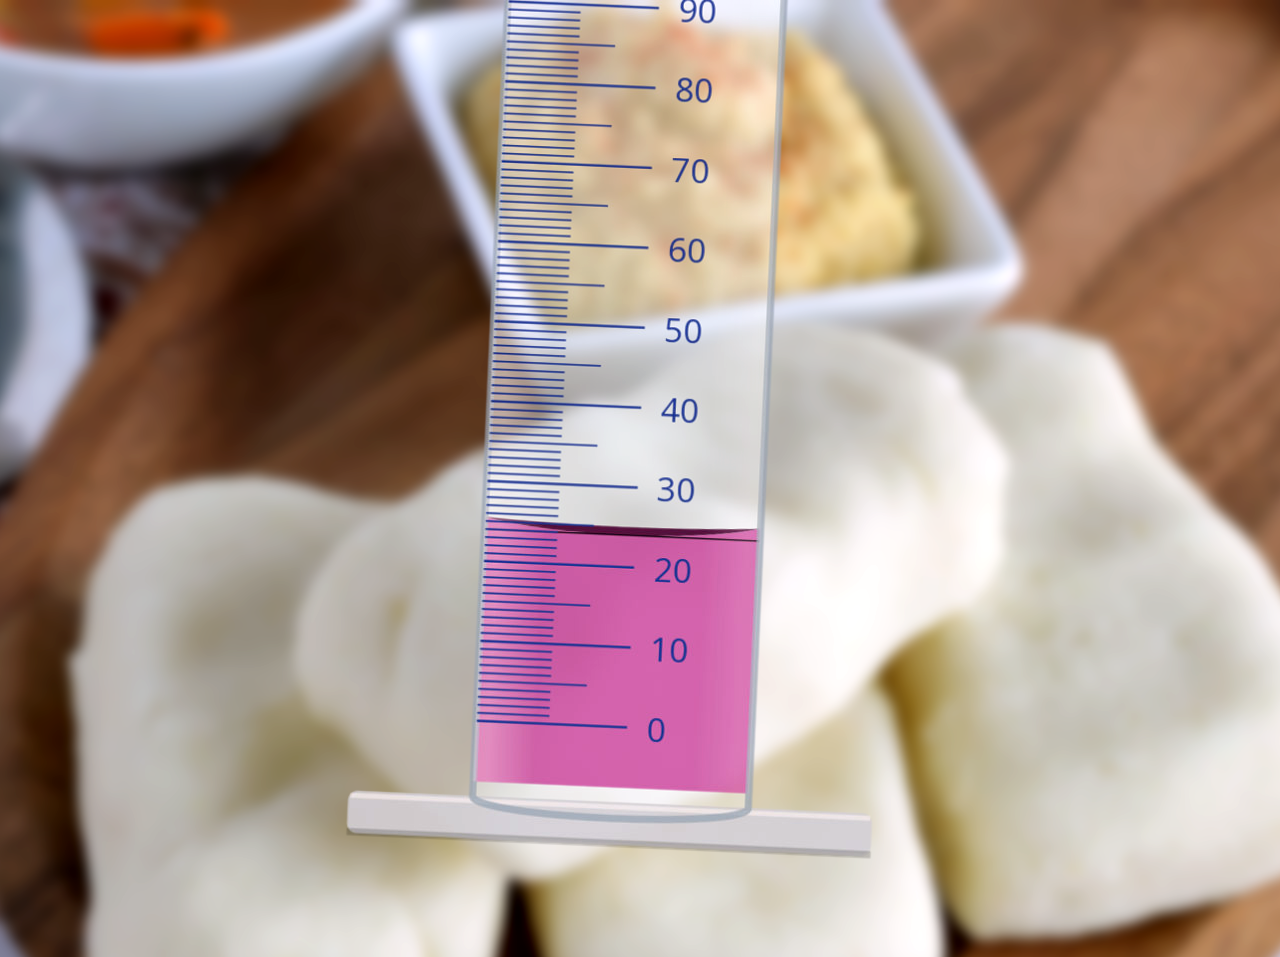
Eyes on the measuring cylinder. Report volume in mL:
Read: 24 mL
